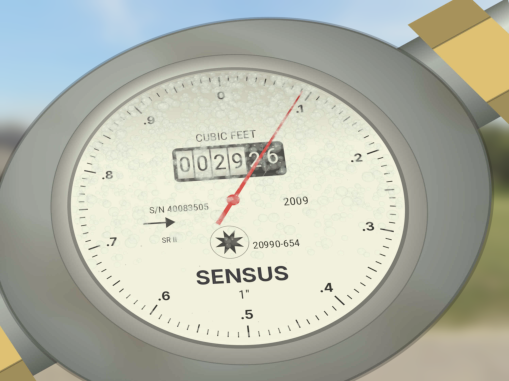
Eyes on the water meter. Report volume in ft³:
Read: 2926.09 ft³
